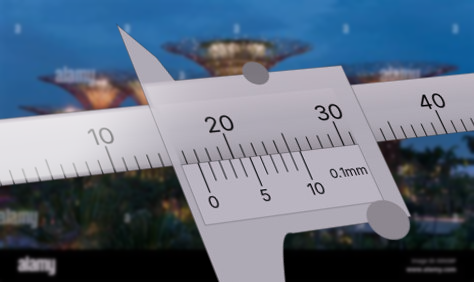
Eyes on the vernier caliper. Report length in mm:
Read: 16.9 mm
